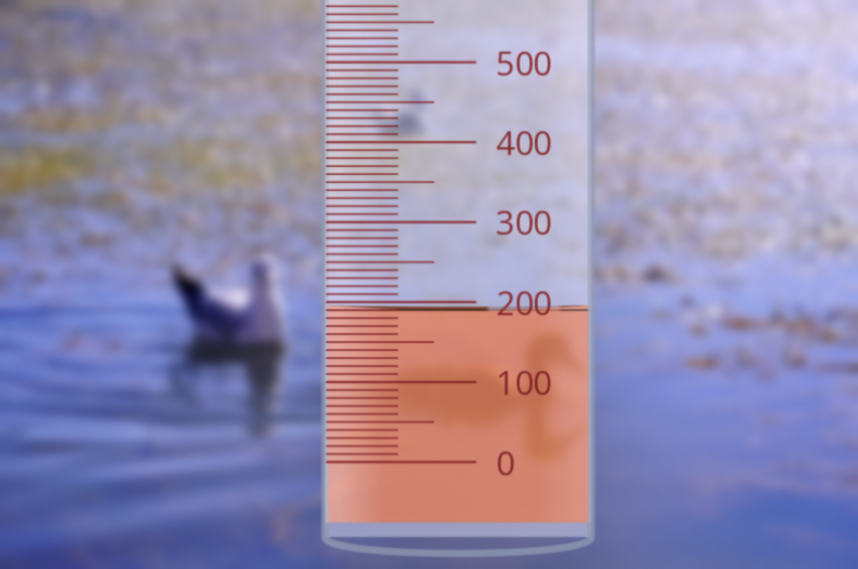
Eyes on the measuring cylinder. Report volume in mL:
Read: 190 mL
